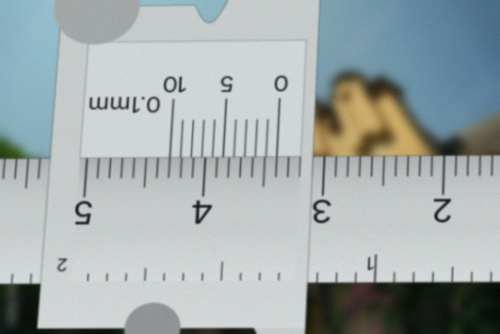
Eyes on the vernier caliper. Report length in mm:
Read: 34.0 mm
